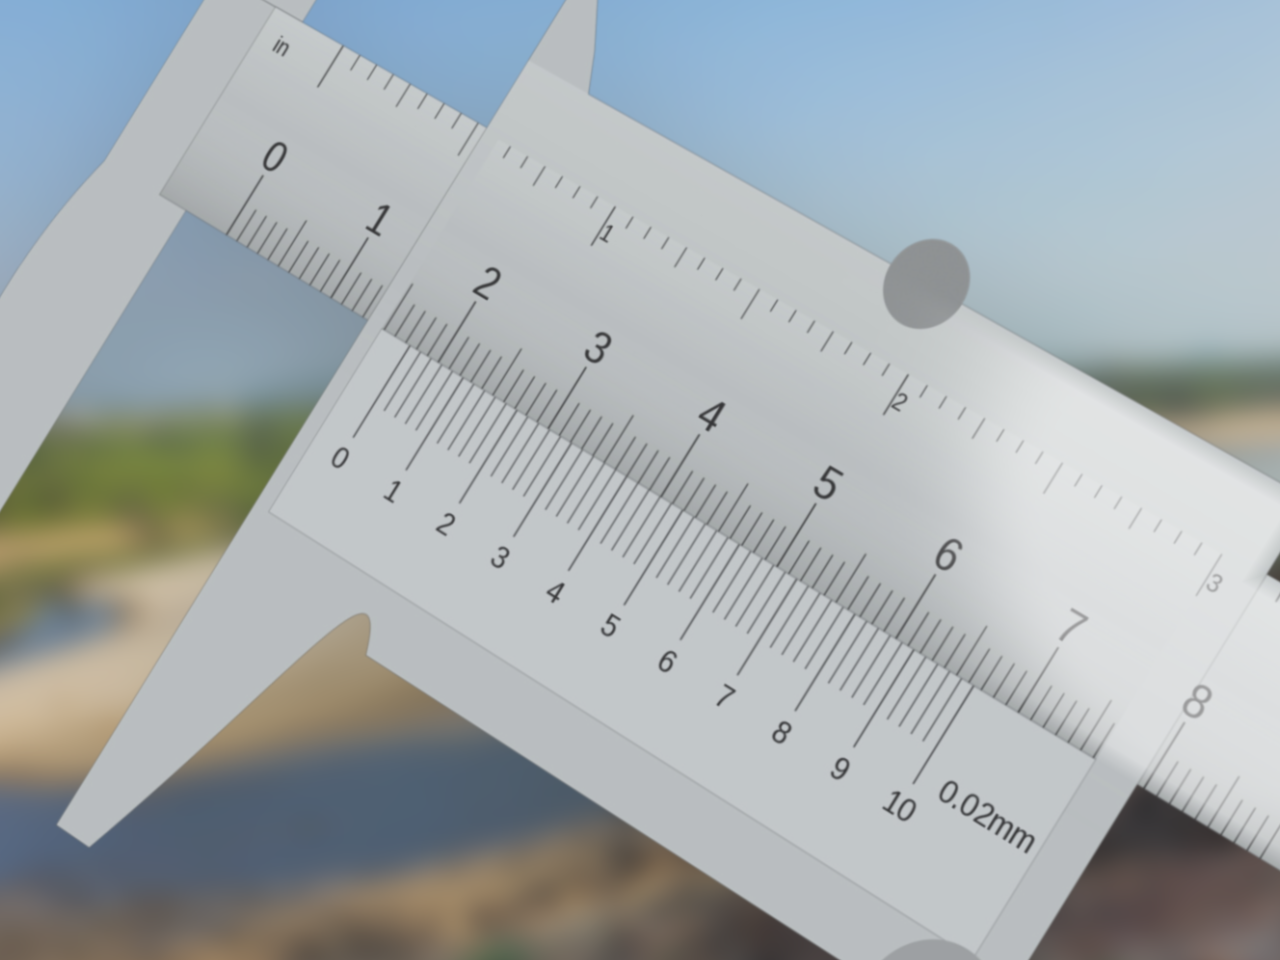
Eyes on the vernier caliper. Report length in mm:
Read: 17.4 mm
